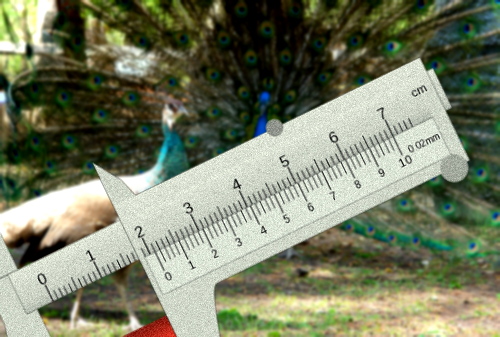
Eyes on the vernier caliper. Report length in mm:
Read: 21.0 mm
